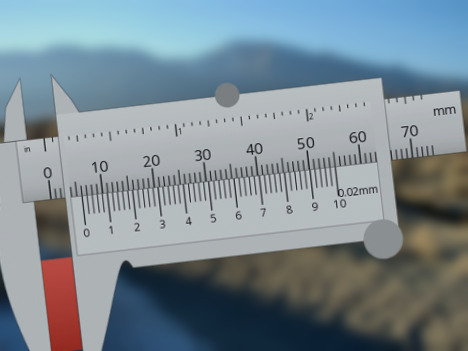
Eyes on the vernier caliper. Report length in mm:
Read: 6.0 mm
